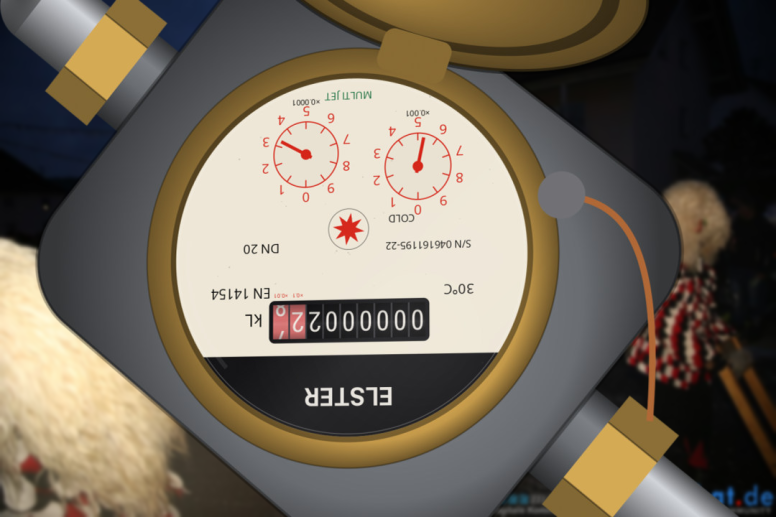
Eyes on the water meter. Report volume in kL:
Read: 2.2753 kL
